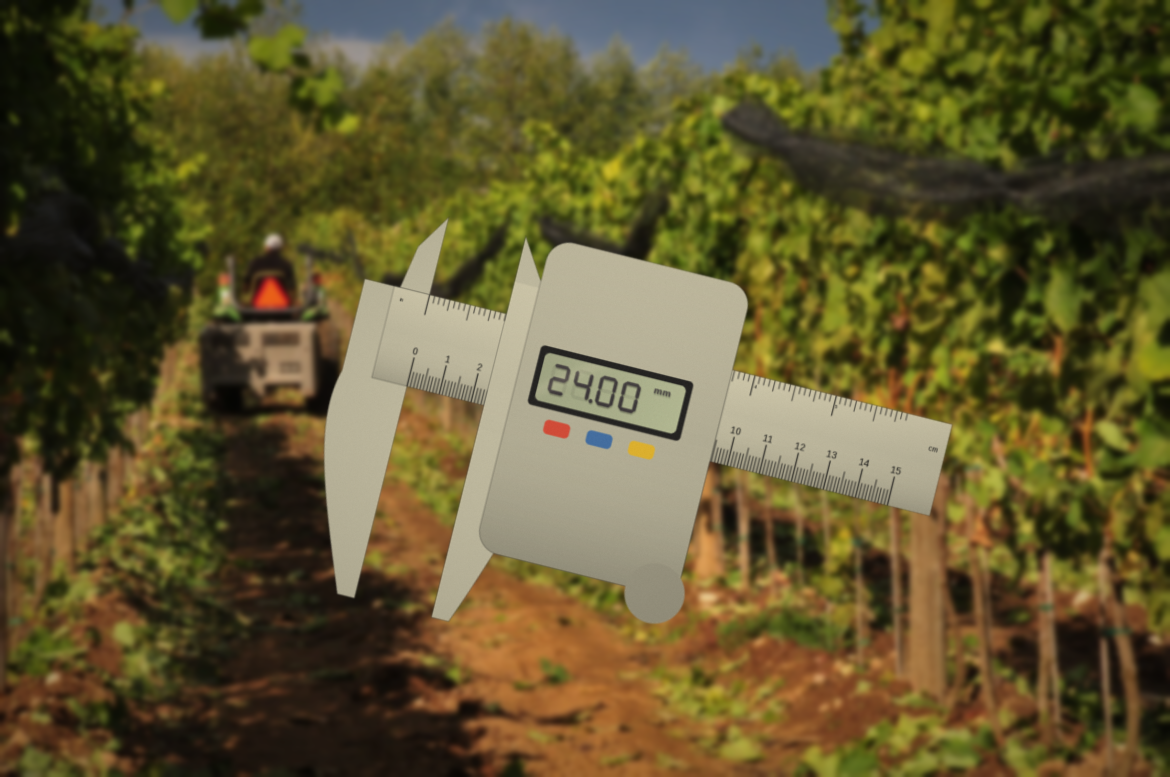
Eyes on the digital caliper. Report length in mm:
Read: 24.00 mm
